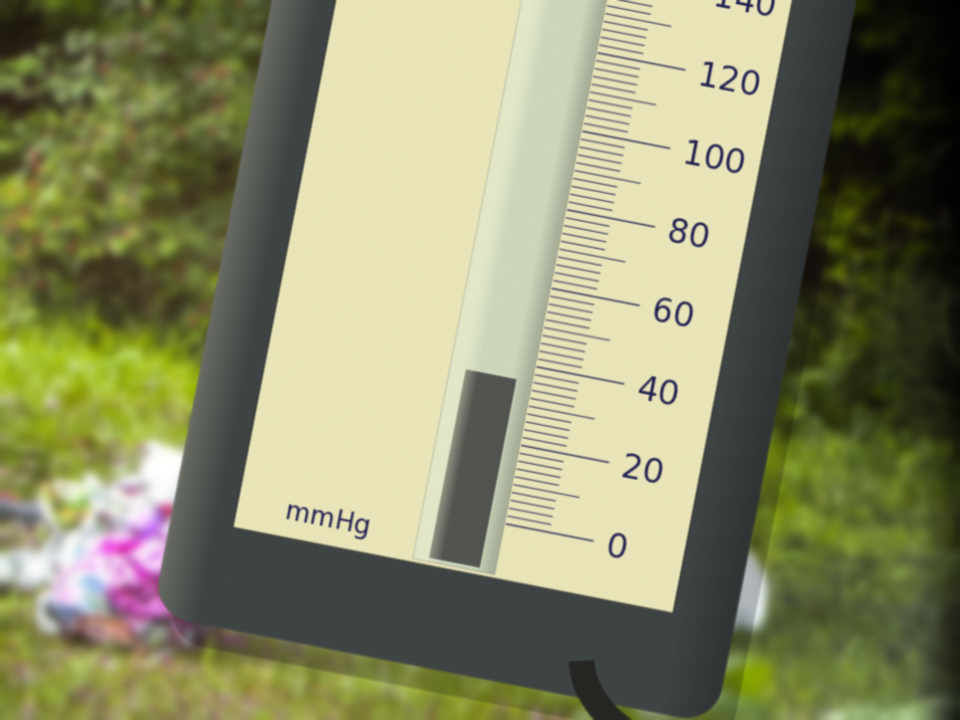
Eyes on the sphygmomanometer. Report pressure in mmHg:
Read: 36 mmHg
